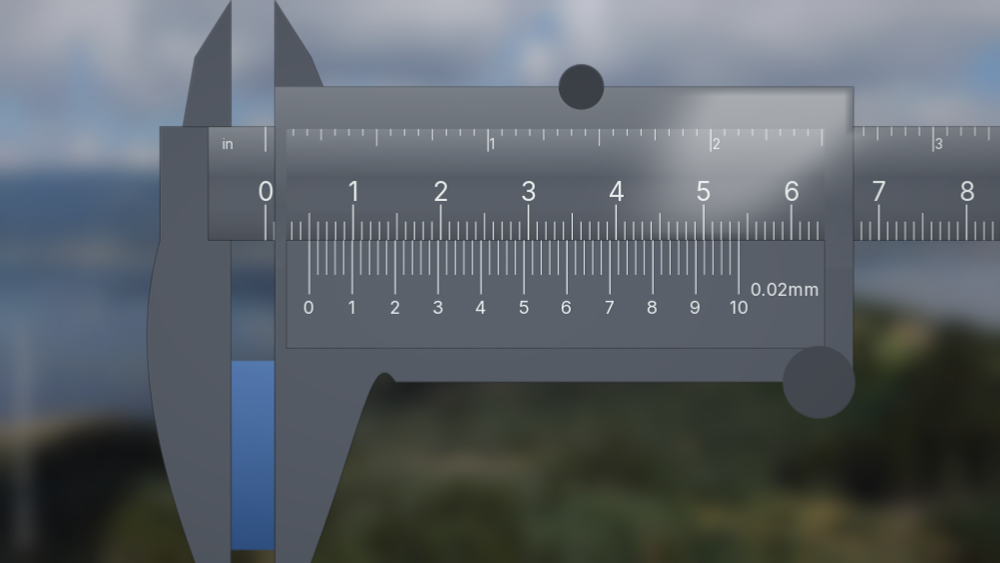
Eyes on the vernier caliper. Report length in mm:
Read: 5.0 mm
